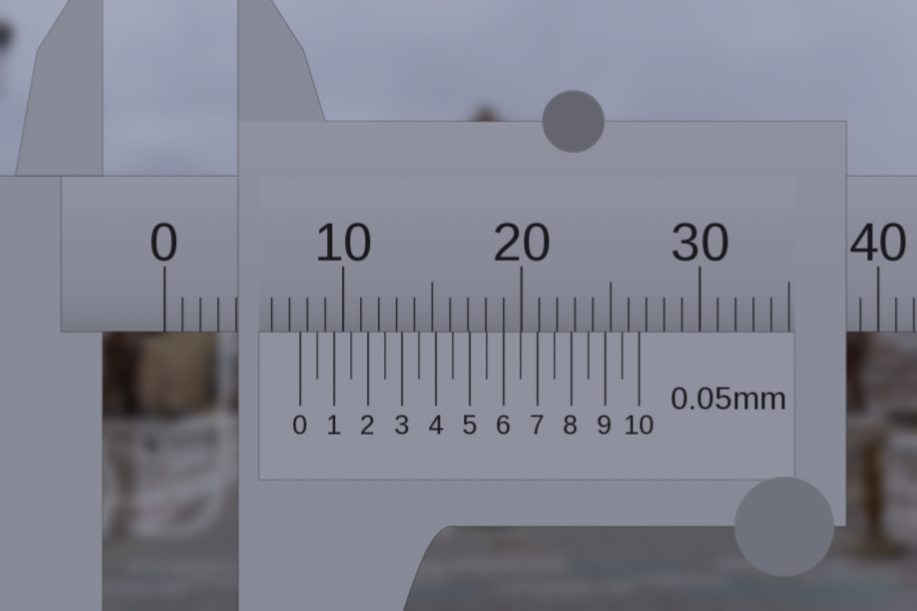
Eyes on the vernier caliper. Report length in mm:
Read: 7.6 mm
